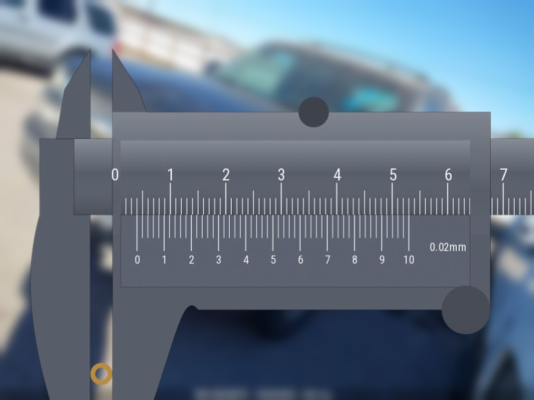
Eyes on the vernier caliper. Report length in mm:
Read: 4.0 mm
